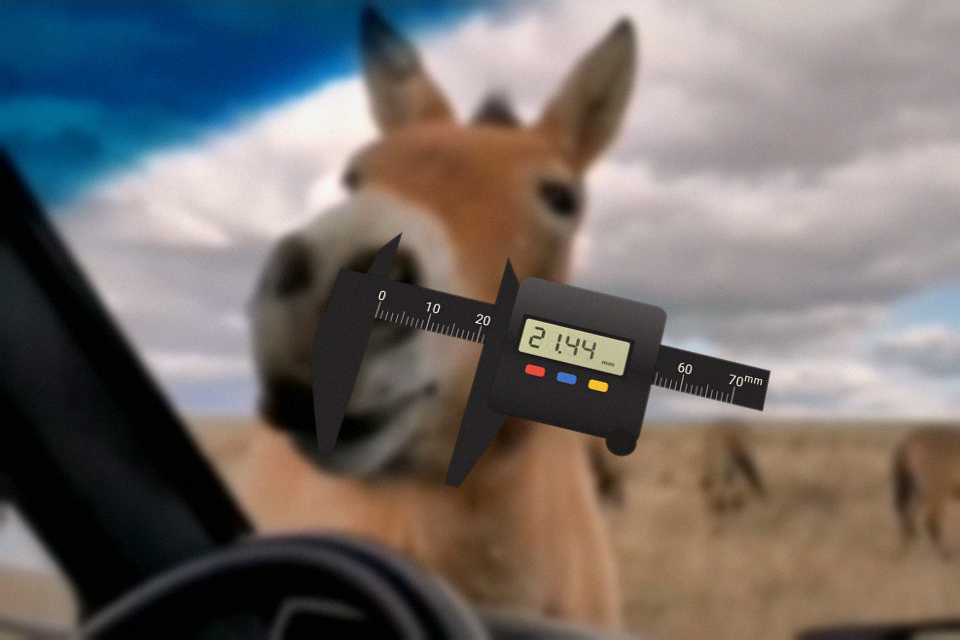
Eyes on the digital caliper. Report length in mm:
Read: 21.44 mm
